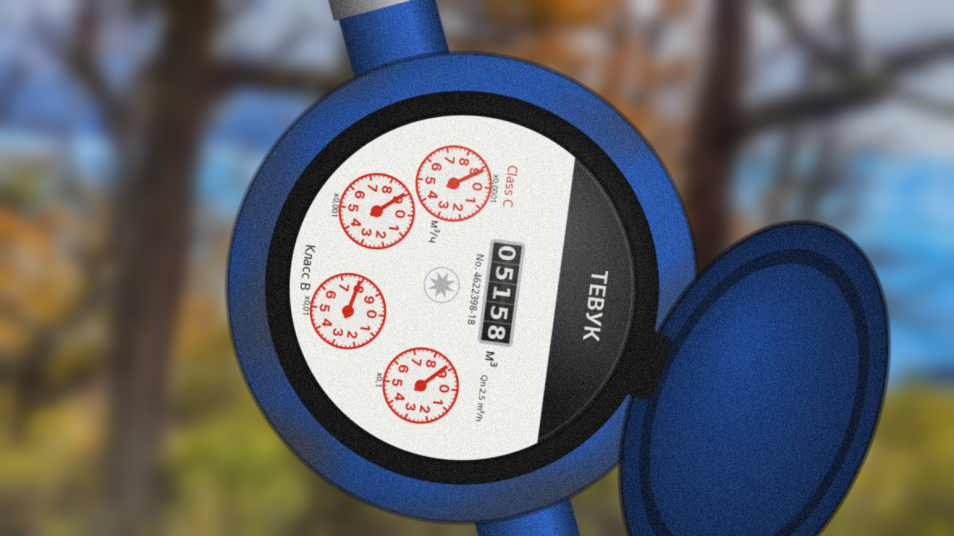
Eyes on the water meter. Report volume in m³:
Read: 5158.8789 m³
